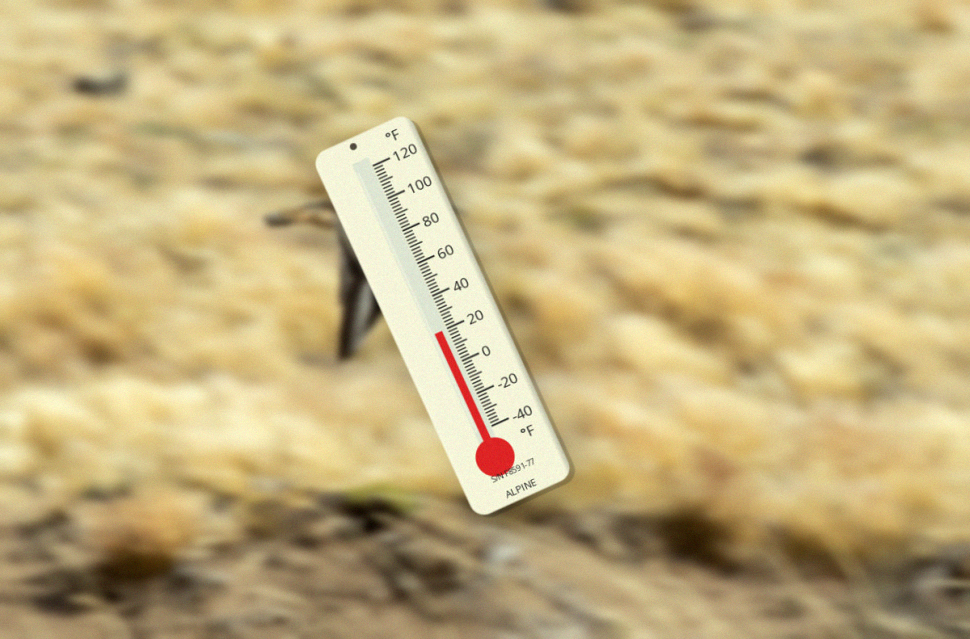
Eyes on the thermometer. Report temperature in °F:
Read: 20 °F
